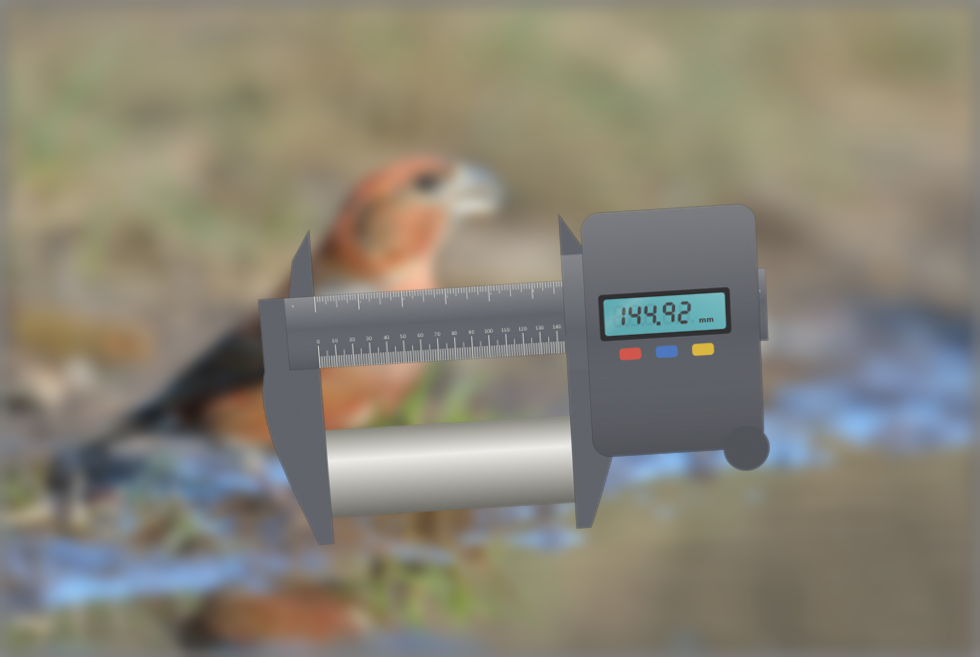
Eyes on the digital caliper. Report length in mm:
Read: 144.92 mm
